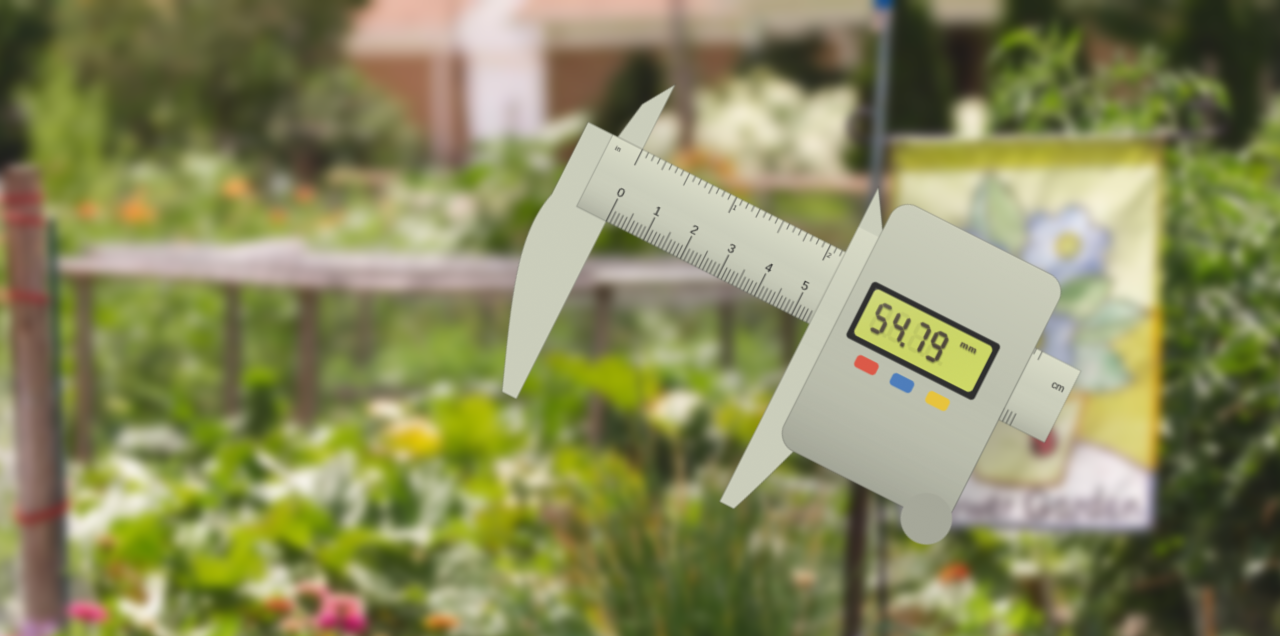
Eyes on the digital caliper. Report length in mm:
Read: 54.79 mm
